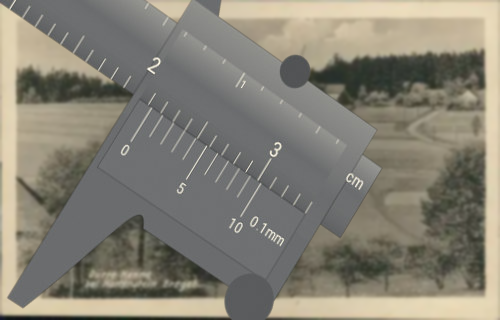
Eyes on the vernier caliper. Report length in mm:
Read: 21.3 mm
